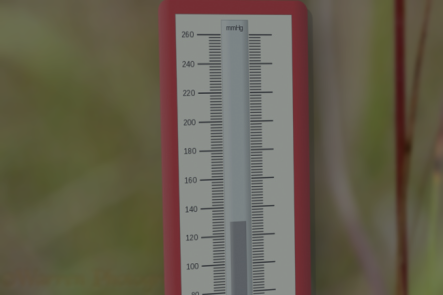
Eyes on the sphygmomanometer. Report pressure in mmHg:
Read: 130 mmHg
